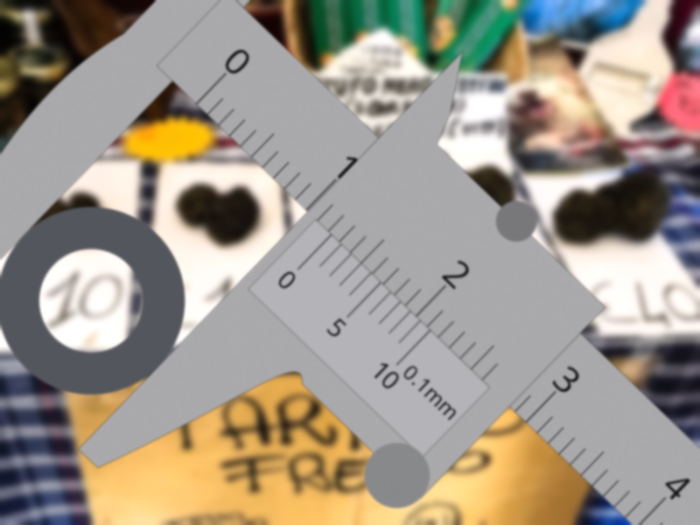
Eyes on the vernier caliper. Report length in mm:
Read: 12.3 mm
